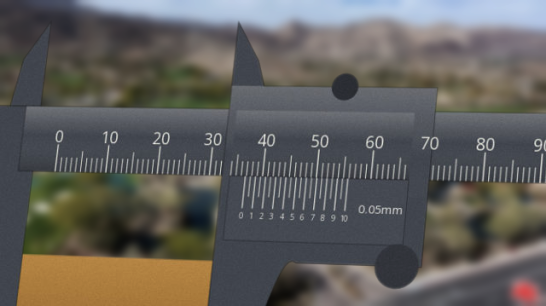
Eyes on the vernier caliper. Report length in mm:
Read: 36.8 mm
